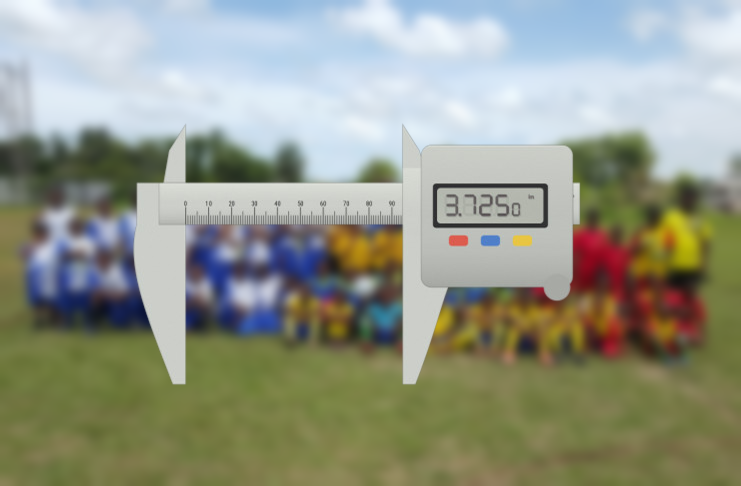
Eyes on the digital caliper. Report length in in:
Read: 3.7250 in
